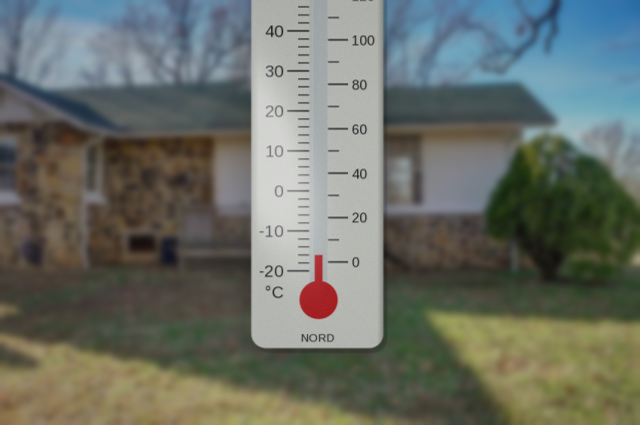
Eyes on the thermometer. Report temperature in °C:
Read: -16 °C
